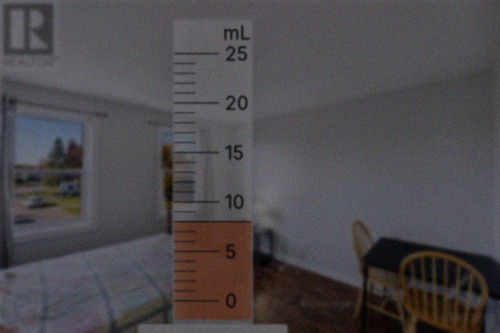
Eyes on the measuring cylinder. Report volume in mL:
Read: 8 mL
